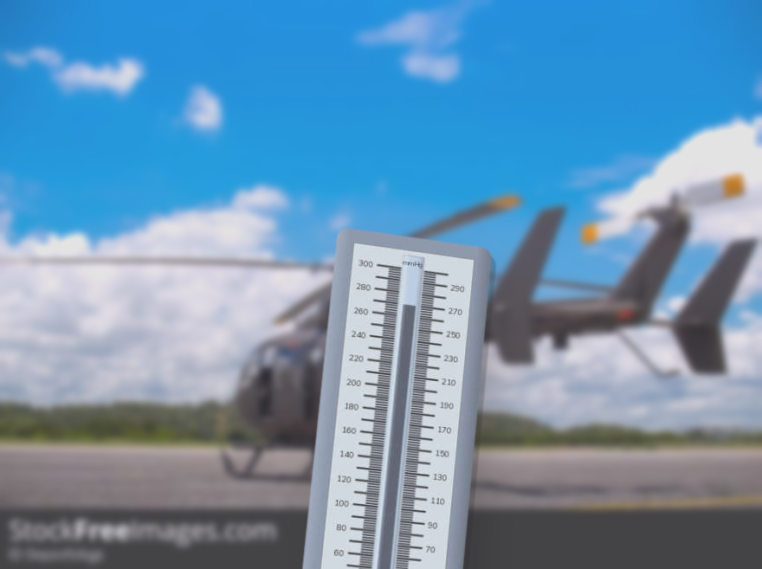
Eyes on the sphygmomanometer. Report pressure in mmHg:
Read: 270 mmHg
